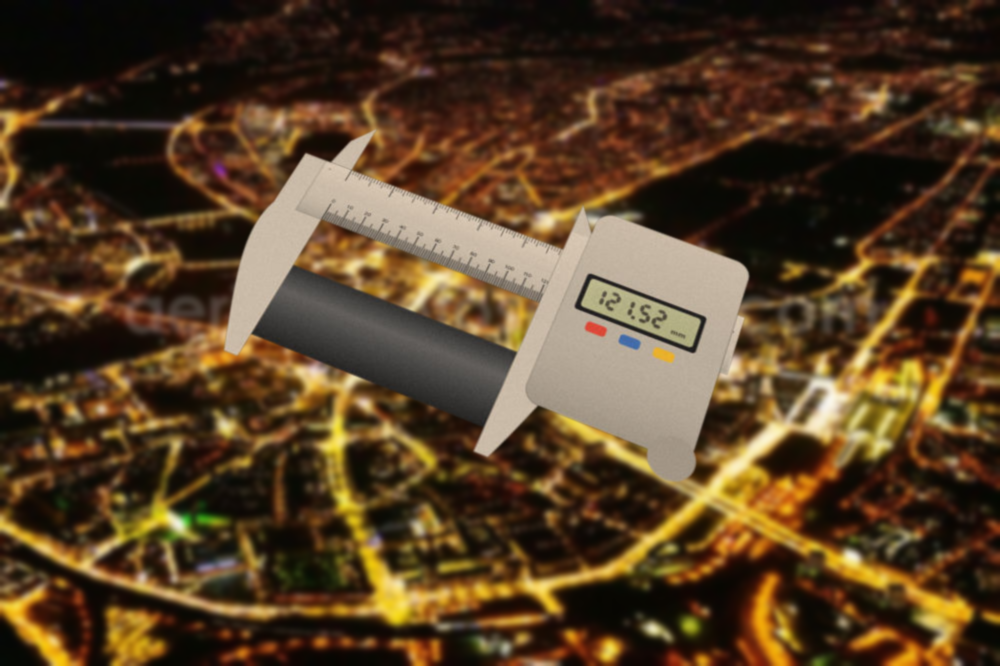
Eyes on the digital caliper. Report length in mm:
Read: 121.52 mm
